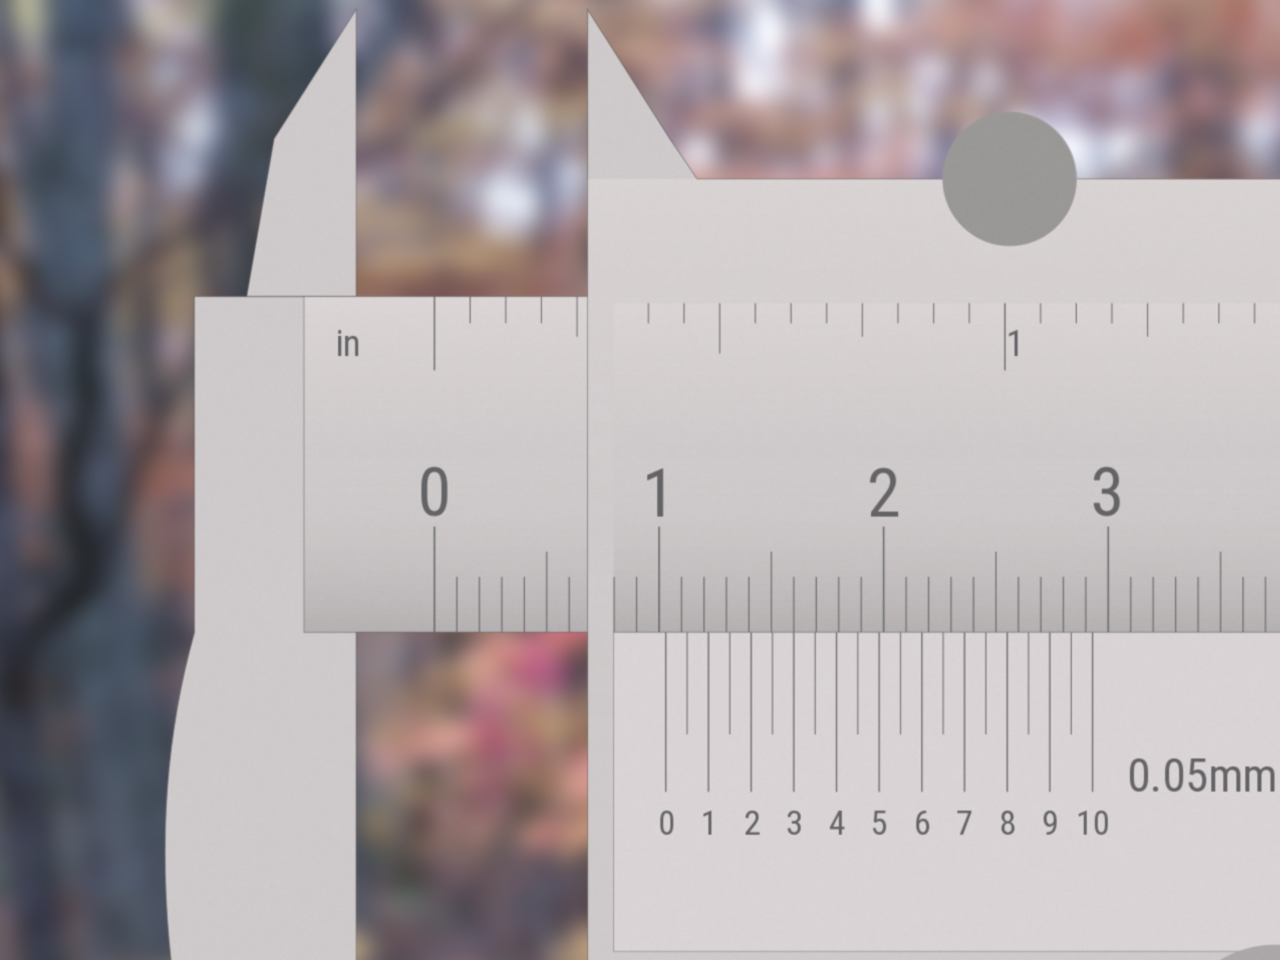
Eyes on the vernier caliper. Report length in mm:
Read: 10.3 mm
